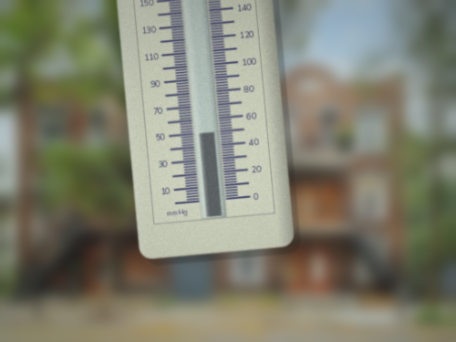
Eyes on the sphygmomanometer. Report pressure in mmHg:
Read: 50 mmHg
